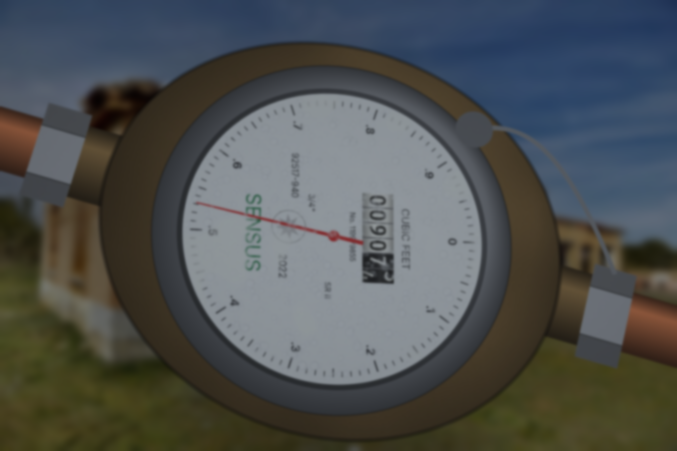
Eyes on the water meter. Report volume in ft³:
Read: 9073.53 ft³
